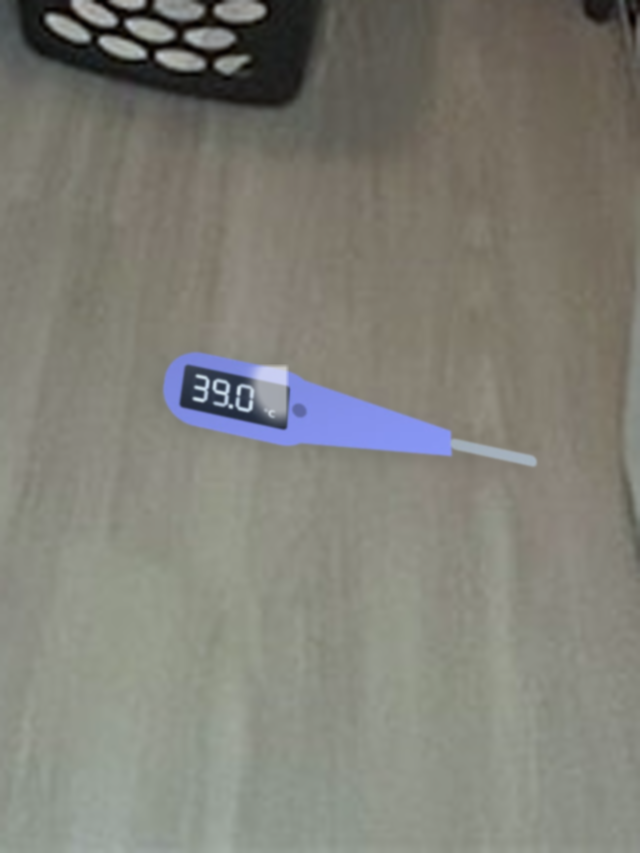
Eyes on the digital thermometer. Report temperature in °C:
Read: 39.0 °C
